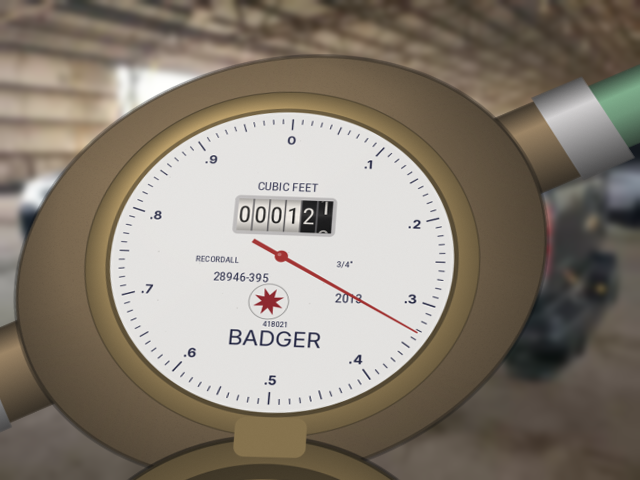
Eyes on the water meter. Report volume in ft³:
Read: 121.33 ft³
